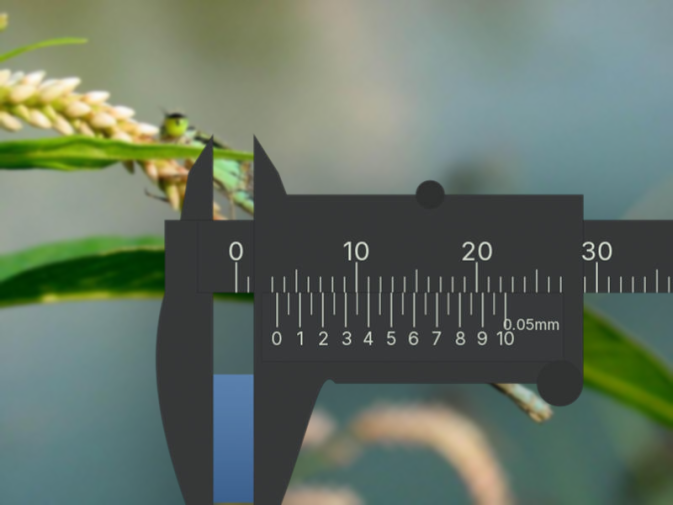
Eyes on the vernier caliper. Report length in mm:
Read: 3.4 mm
